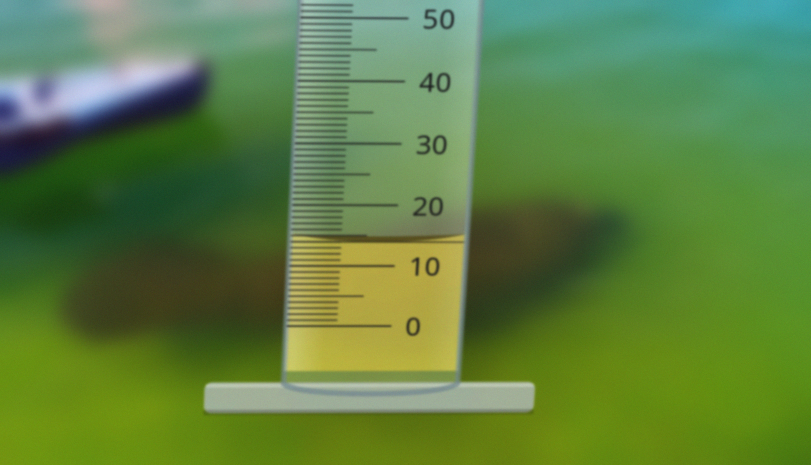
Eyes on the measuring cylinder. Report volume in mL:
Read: 14 mL
